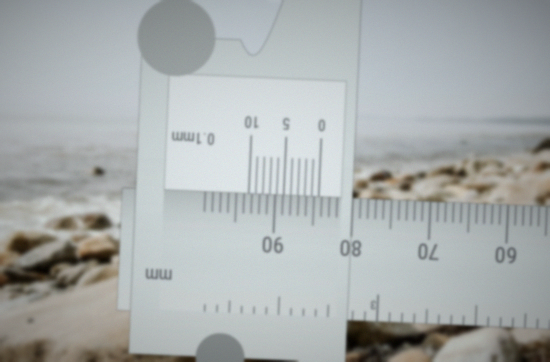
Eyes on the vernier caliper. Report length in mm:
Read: 84.4 mm
